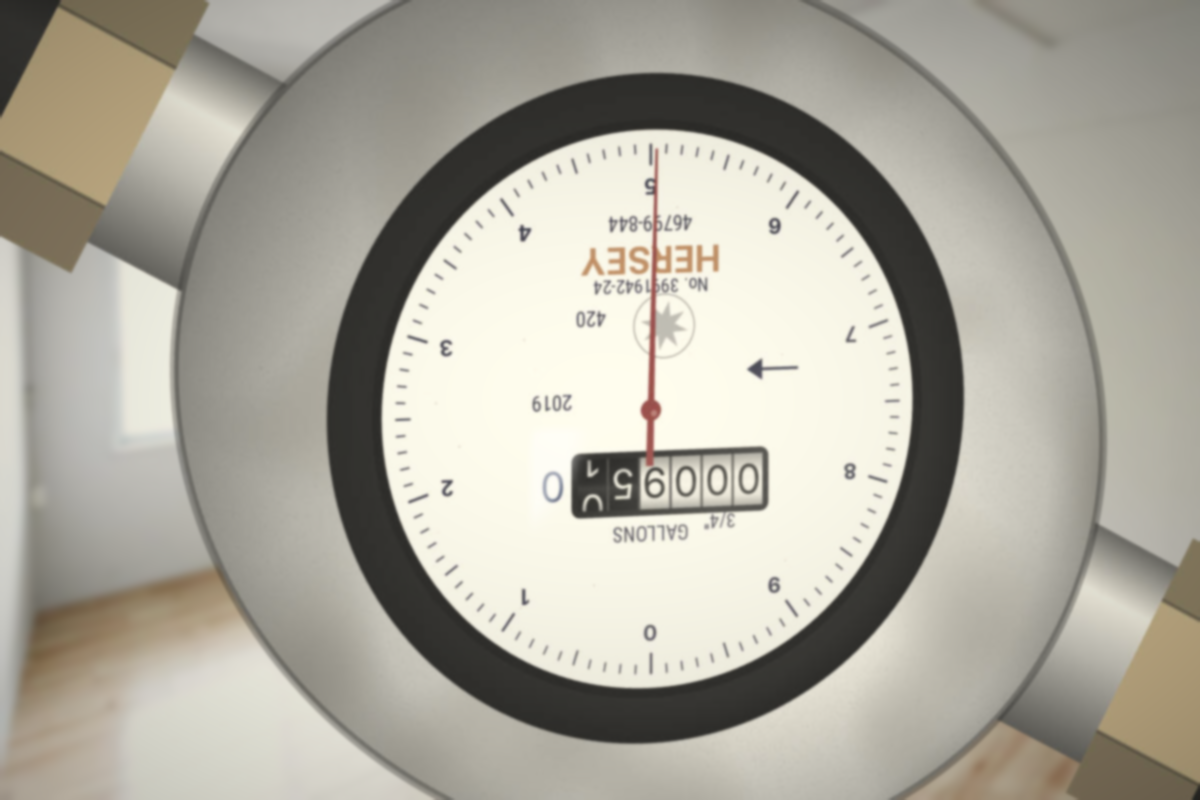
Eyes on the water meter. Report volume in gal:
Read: 9505.0 gal
